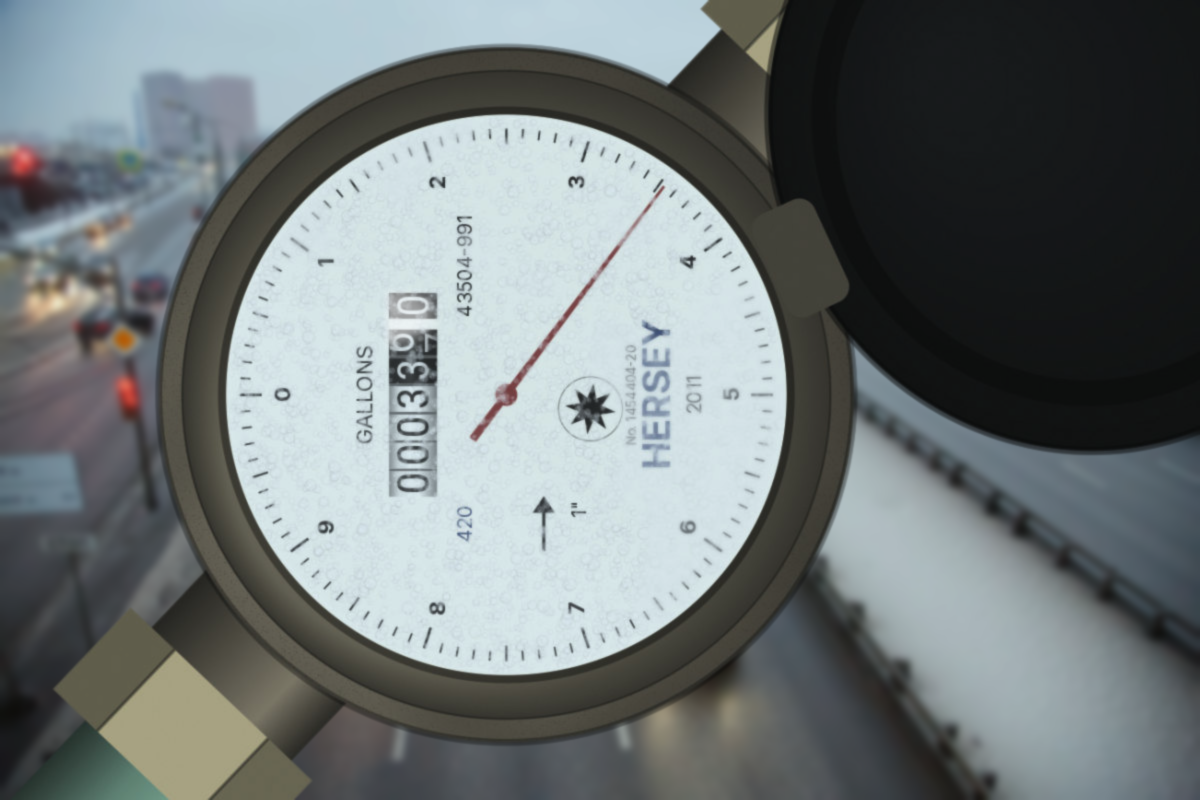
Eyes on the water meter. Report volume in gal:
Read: 3363.5 gal
